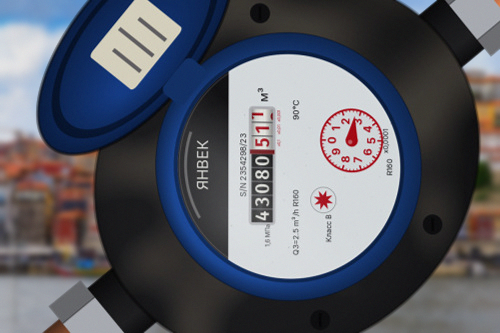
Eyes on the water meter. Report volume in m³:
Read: 43080.5112 m³
